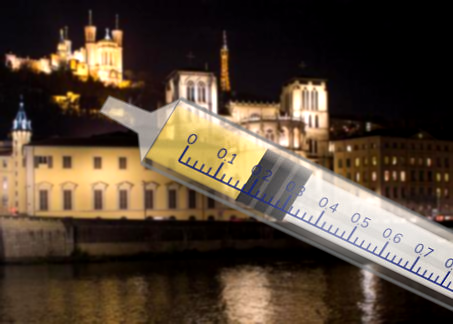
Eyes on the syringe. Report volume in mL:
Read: 0.18 mL
